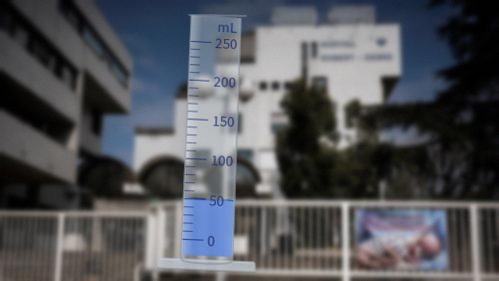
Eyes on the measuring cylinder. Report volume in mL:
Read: 50 mL
